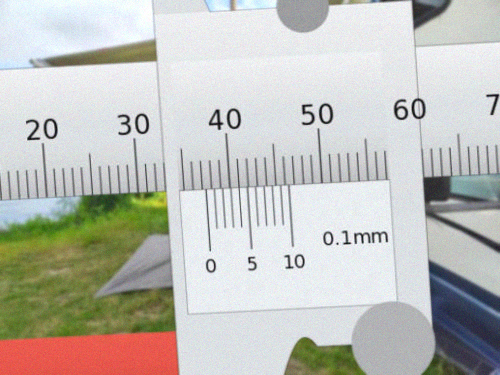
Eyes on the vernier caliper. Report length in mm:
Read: 37.4 mm
